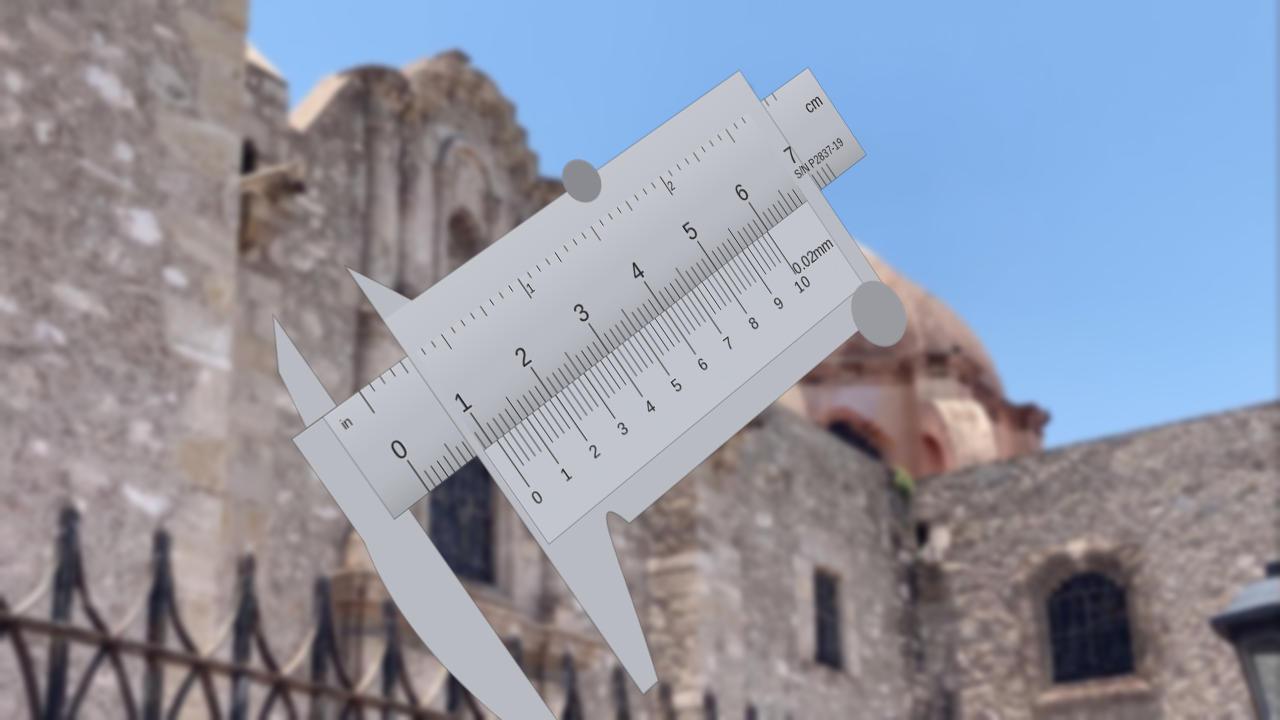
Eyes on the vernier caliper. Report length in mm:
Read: 10.8 mm
